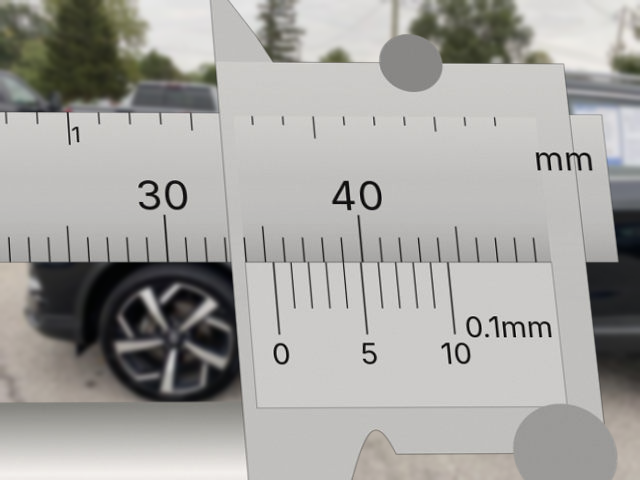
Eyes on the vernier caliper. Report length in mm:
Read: 35.4 mm
